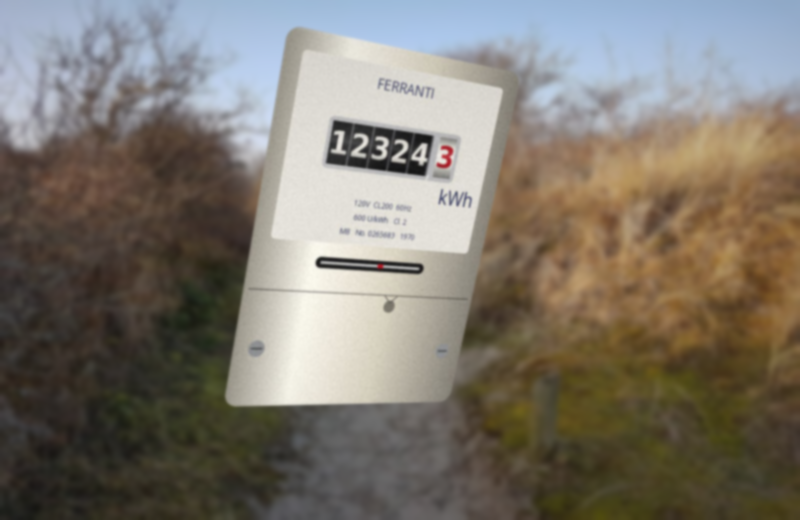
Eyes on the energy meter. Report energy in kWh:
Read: 12324.3 kWh
